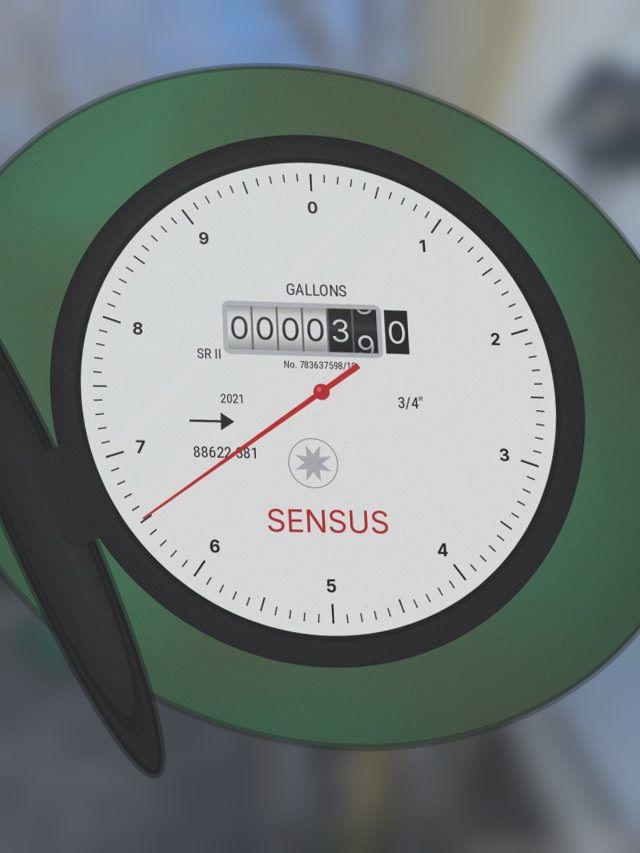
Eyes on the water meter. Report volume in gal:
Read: 386.5 gal
